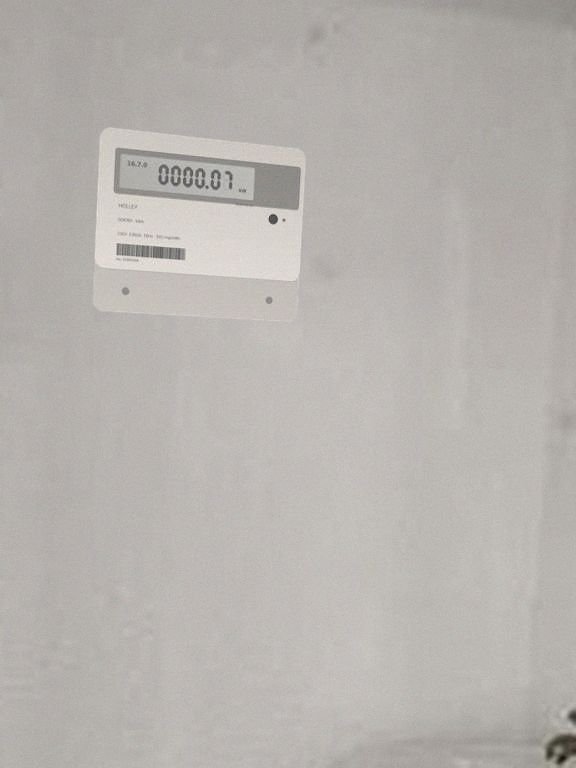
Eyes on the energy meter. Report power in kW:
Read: 0.07 kW
